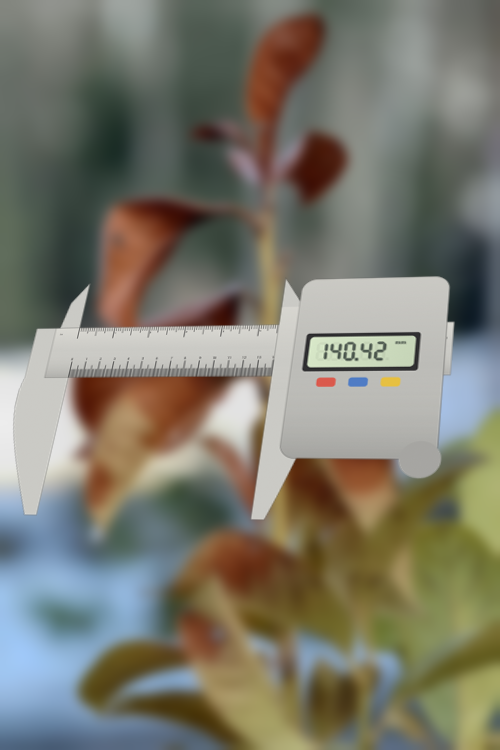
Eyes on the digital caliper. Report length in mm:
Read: 140.42 mm
